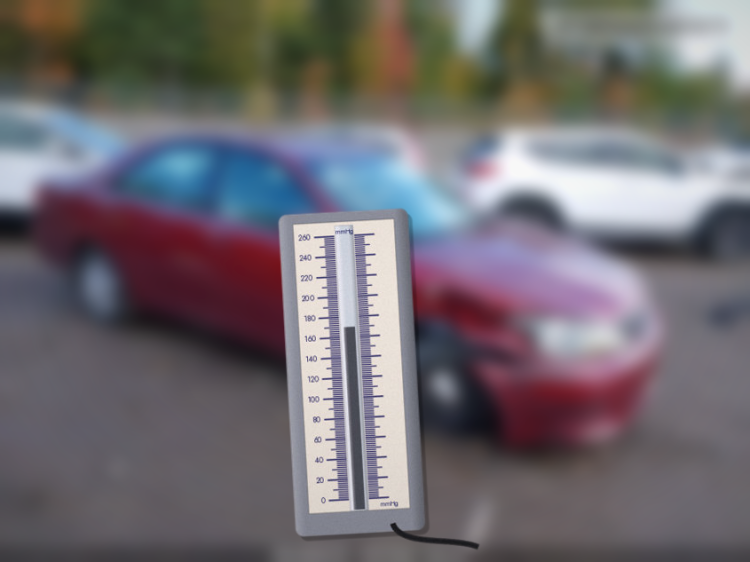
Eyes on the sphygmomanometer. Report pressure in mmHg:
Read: 170 mmHg
